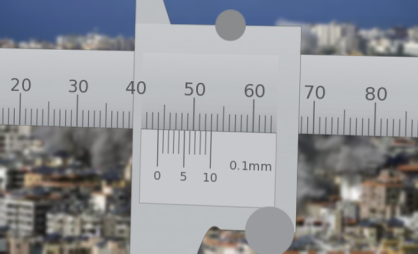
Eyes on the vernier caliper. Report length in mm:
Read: 44.0 mm
